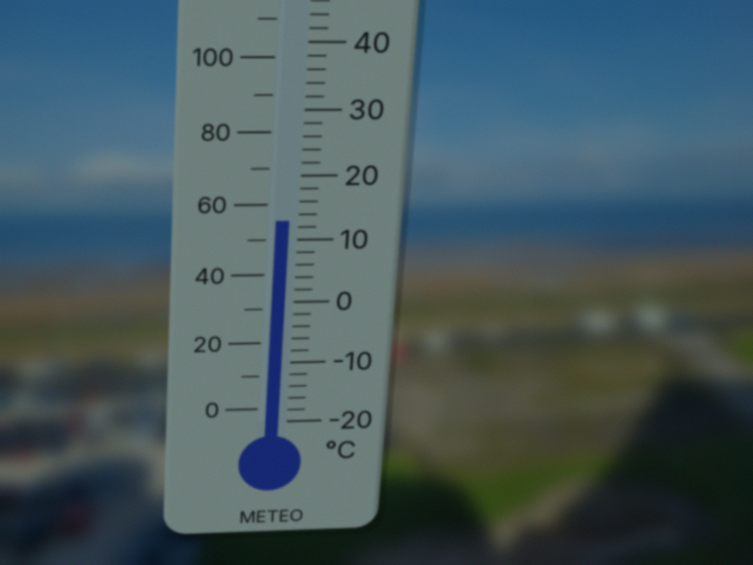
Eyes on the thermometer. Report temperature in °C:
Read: 13 °C
